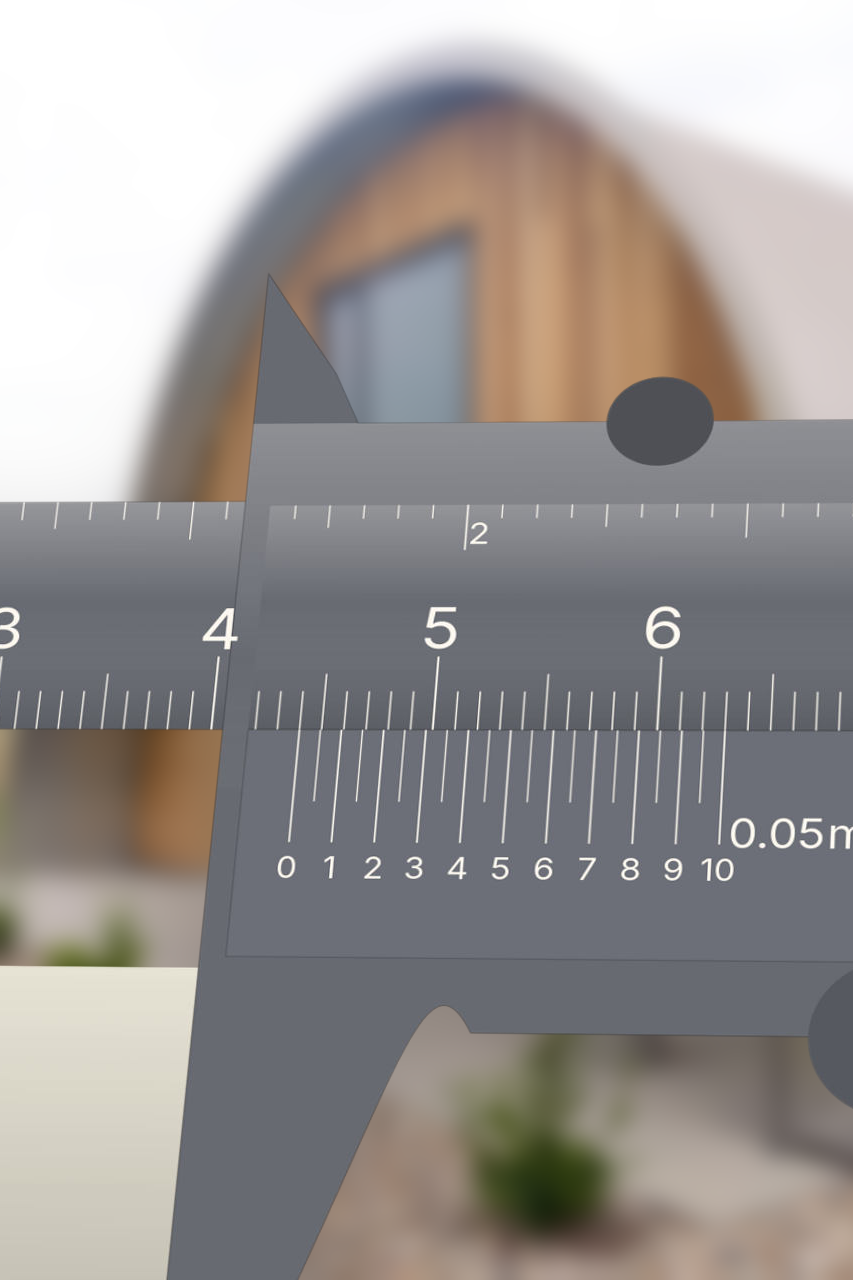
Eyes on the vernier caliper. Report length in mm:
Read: 44.0 mm
